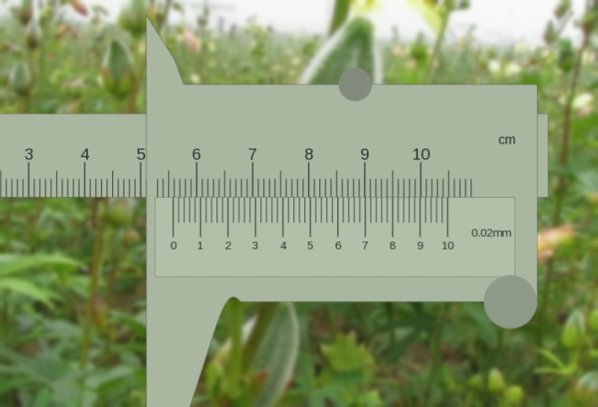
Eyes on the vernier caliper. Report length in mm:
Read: 55.8 mm
